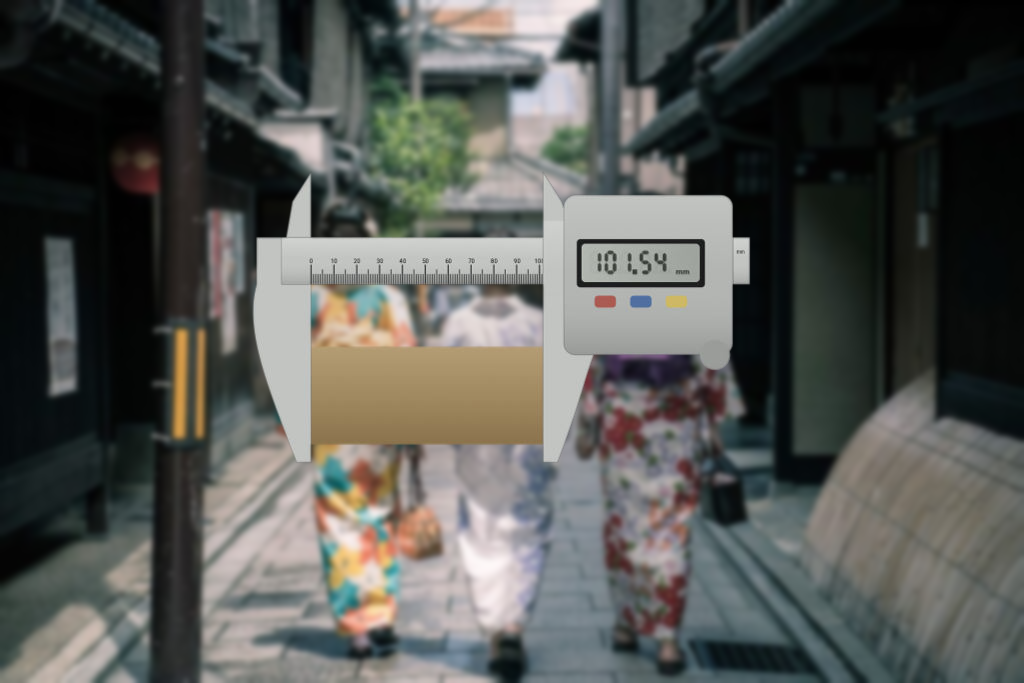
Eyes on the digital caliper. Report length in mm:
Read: 101.54 mm
